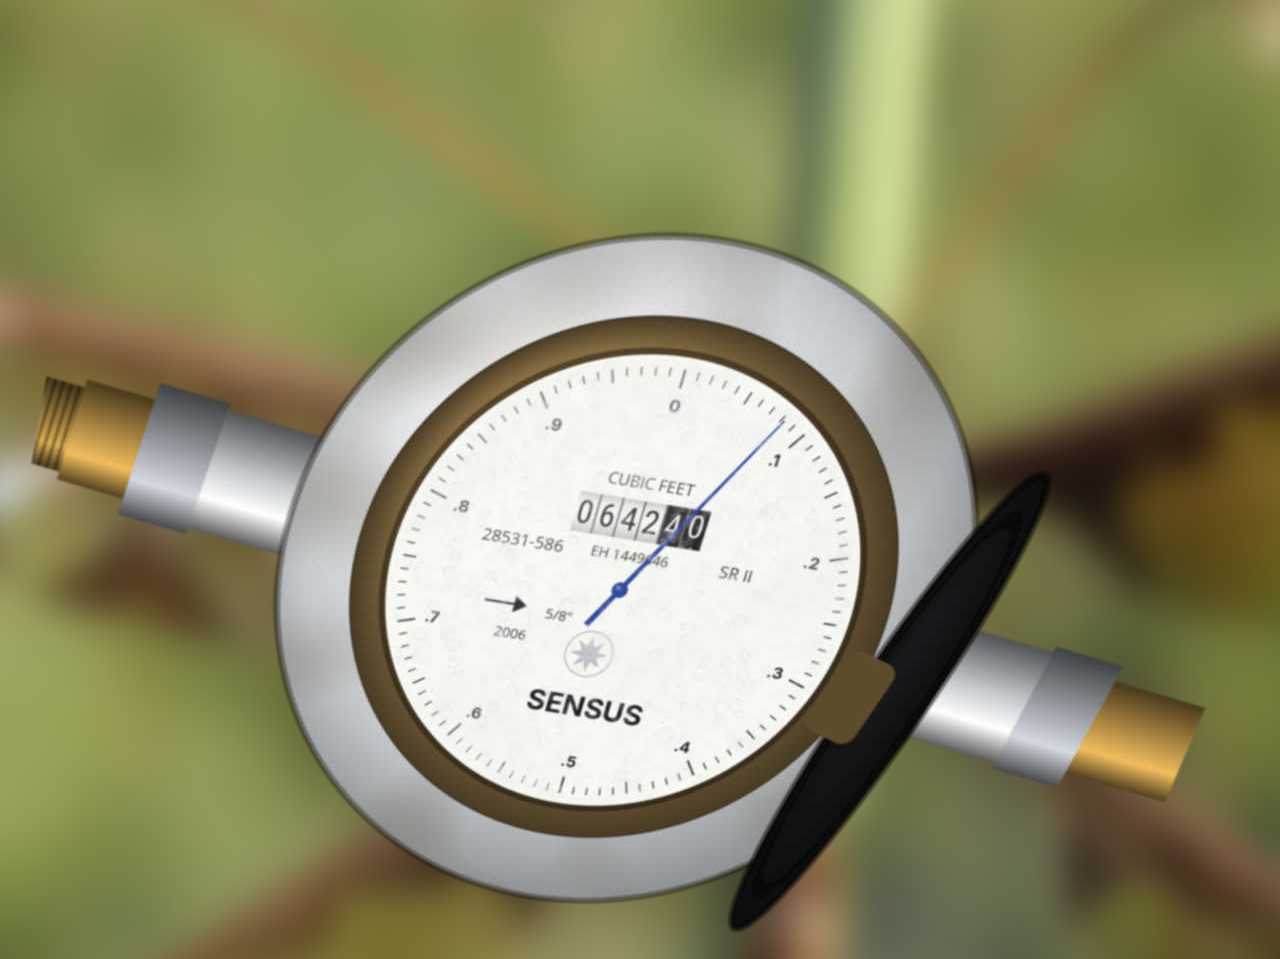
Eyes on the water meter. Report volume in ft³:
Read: 64240.08 ft³
